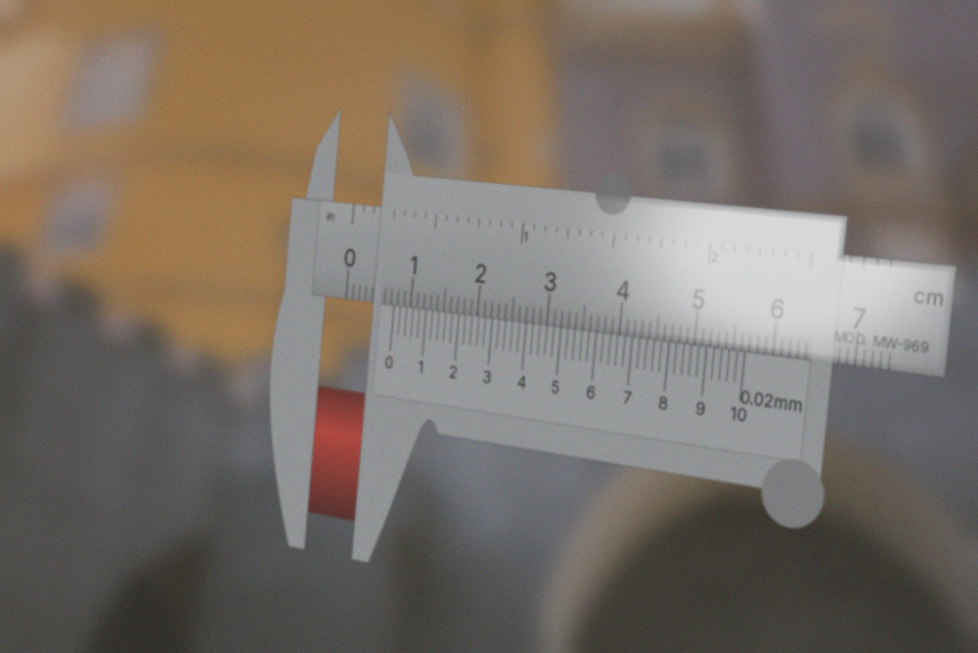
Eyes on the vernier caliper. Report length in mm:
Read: 7.5 mm
